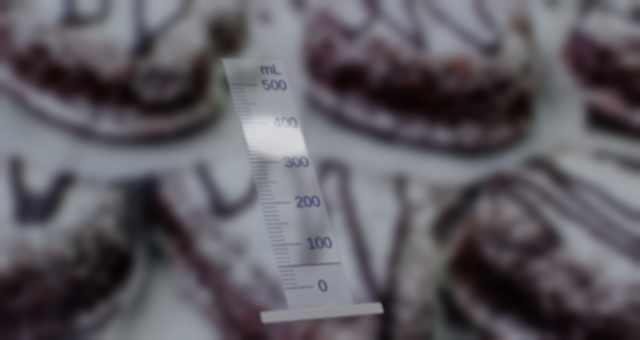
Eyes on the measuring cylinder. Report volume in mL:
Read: 50 mL
